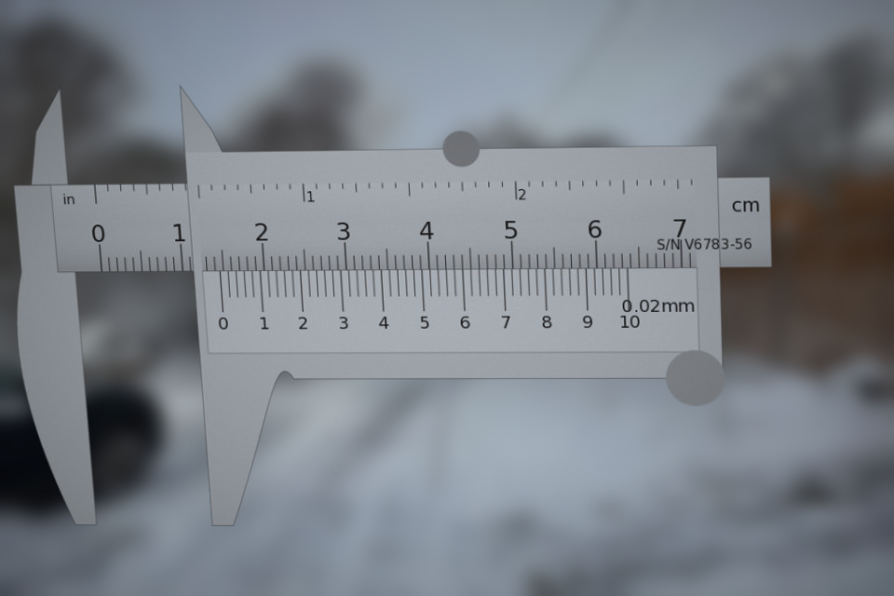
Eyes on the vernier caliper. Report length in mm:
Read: 14.6 mm
